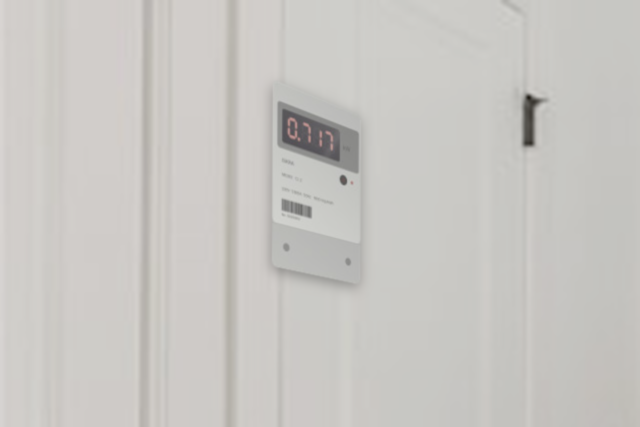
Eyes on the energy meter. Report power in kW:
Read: 0.717 kW
